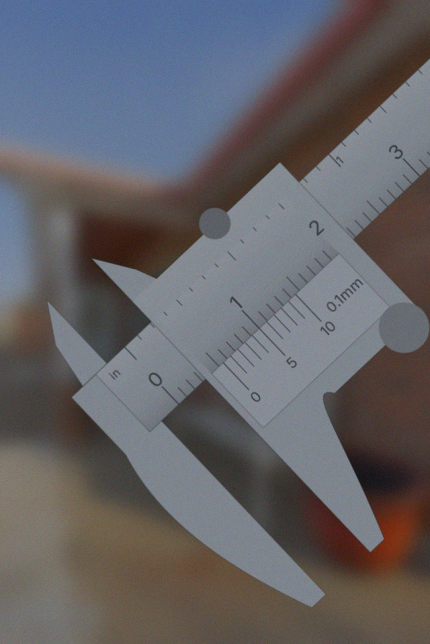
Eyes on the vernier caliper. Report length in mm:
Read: 5.5 mm
